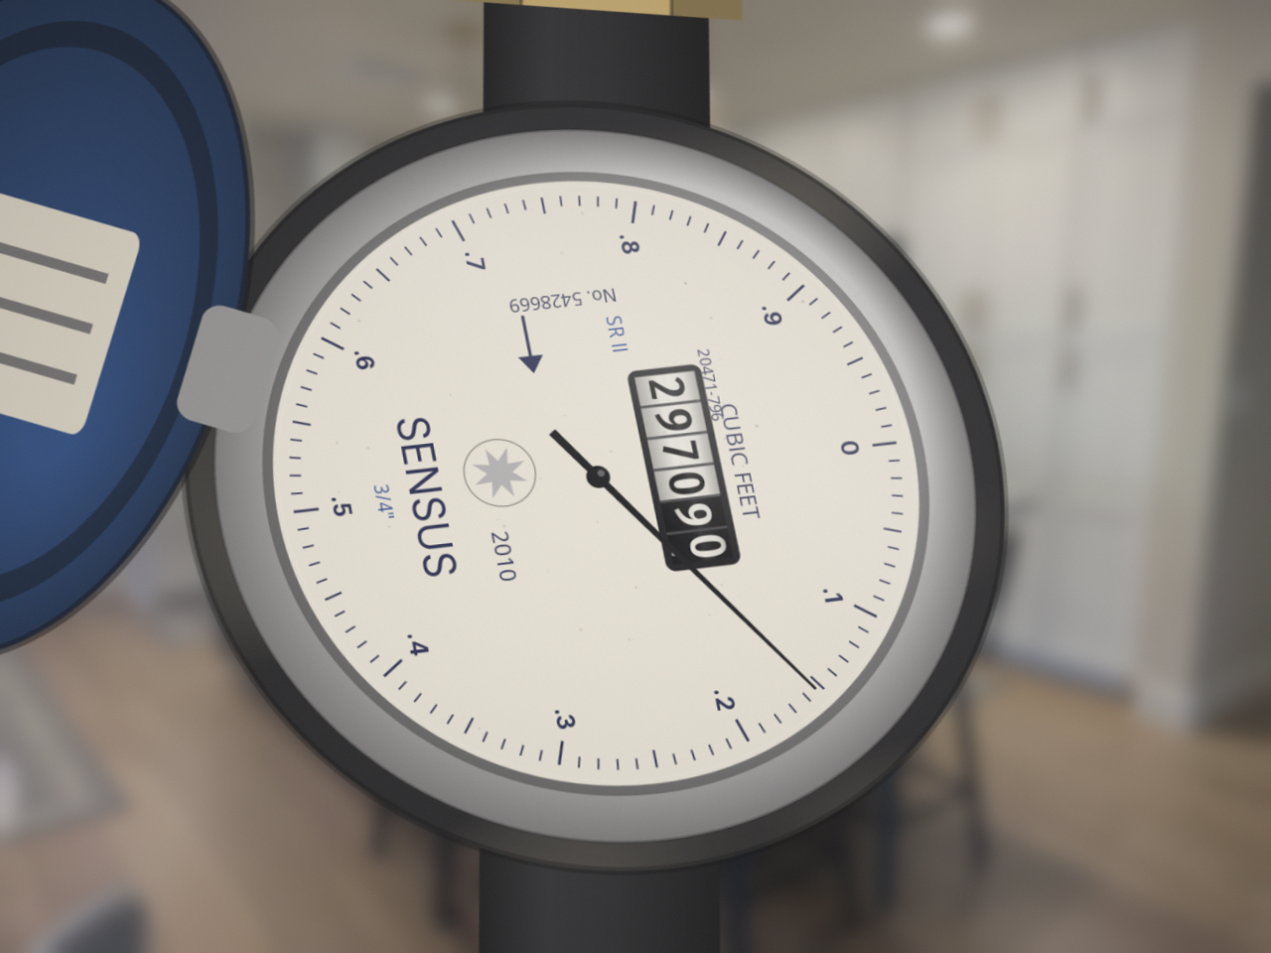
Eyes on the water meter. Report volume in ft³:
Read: 297090.15 ft³
